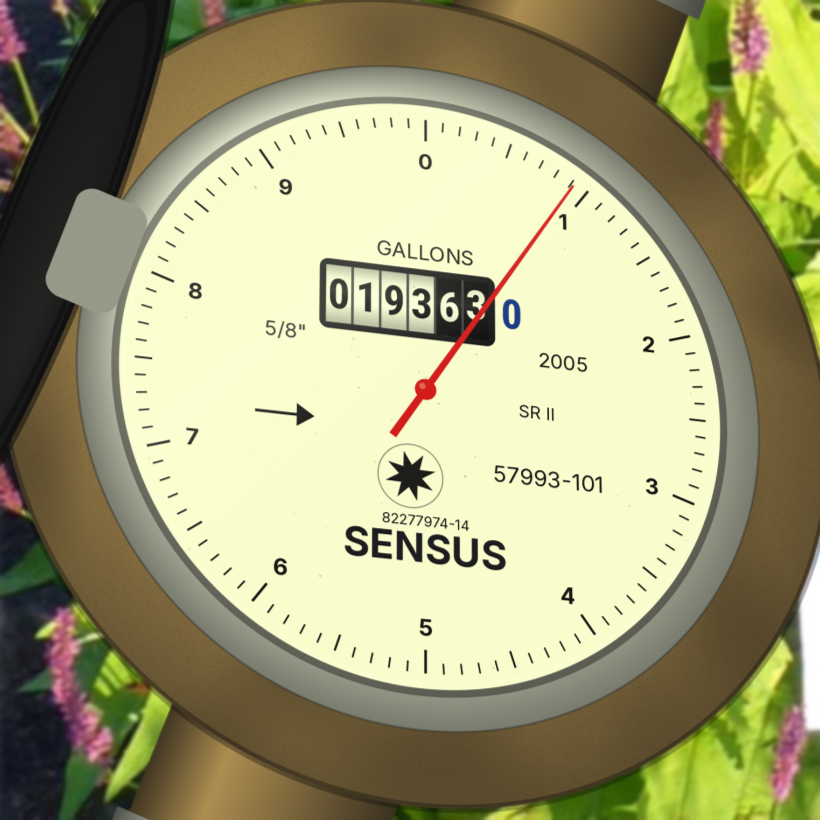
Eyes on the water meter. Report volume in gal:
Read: 193630.9 gal
